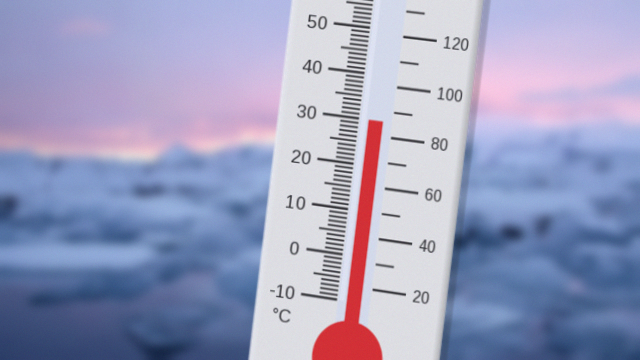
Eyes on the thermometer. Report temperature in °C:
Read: 30 °C
